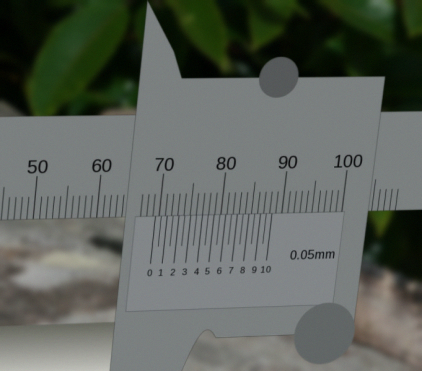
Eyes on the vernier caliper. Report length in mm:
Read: 69.4 mm
